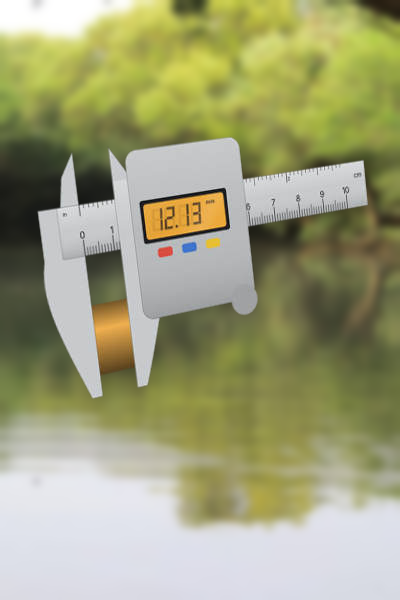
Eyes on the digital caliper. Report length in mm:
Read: 12.13 mm
